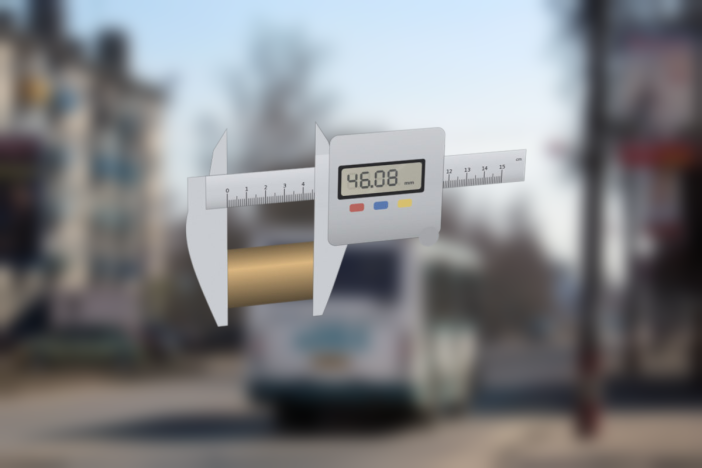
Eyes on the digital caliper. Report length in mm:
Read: 46.08 mm
